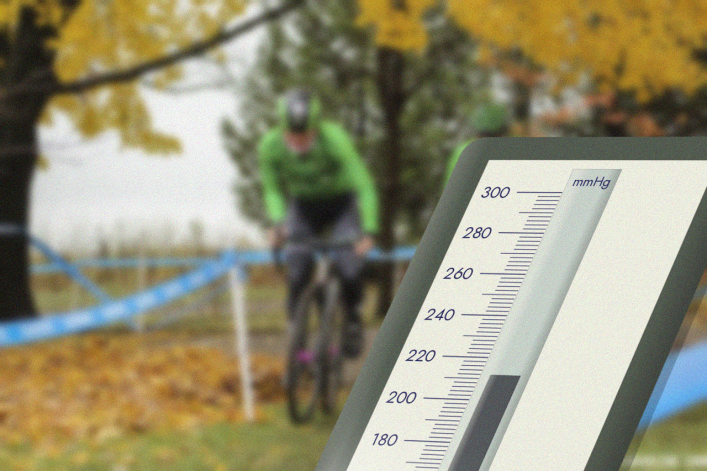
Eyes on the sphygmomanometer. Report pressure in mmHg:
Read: 212 mmHg
